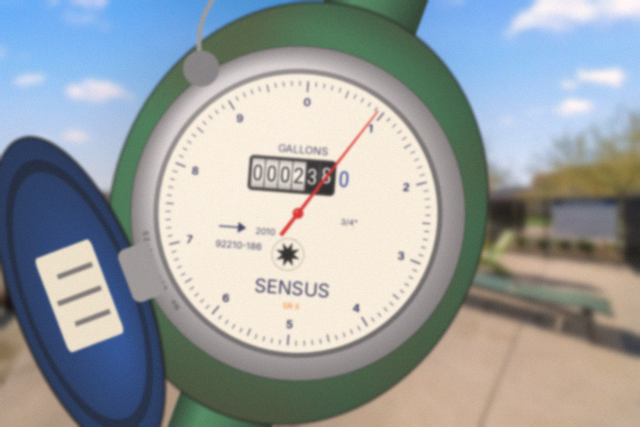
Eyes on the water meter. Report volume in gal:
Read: 2380.9 gal
